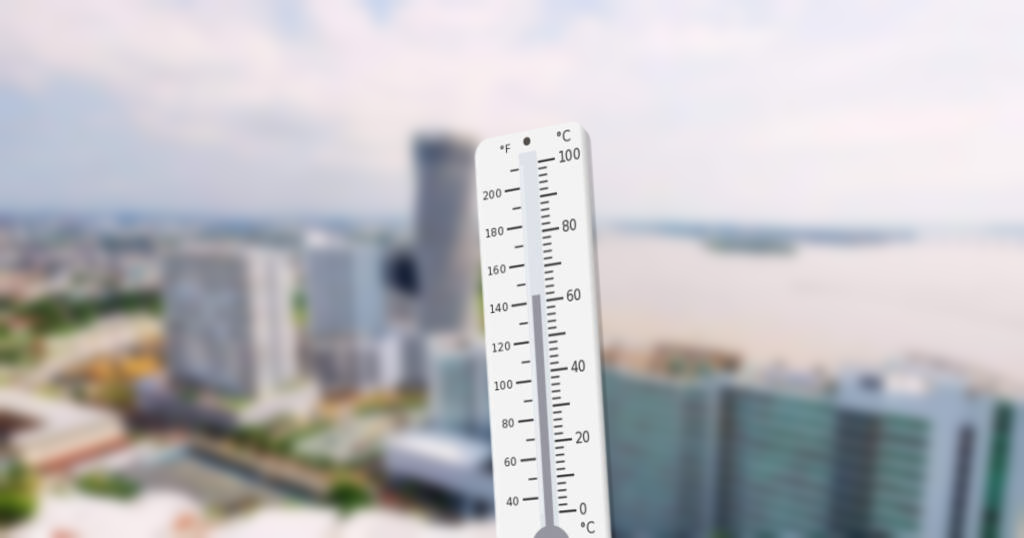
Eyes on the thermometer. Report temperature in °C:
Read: 62 °C
